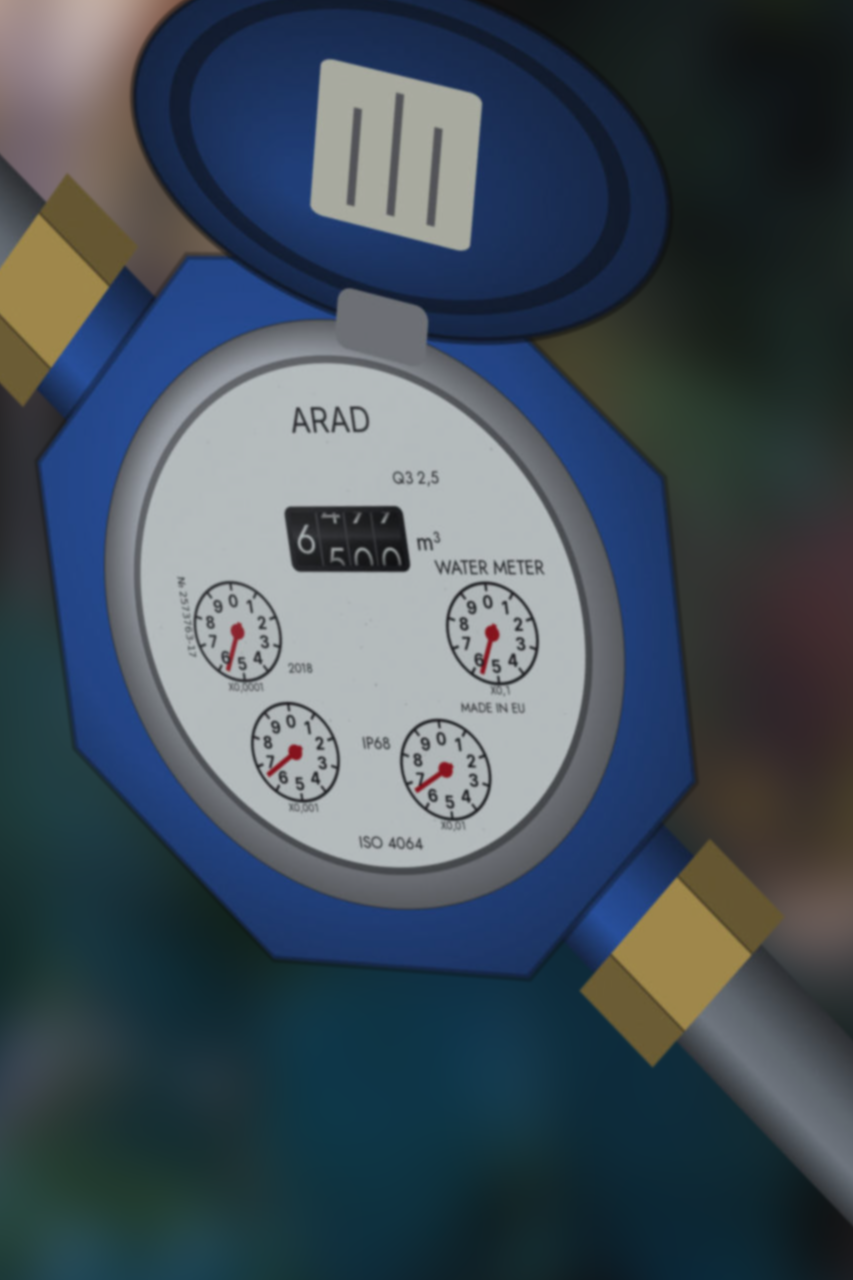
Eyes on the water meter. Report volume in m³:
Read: 6499.5665 m³
